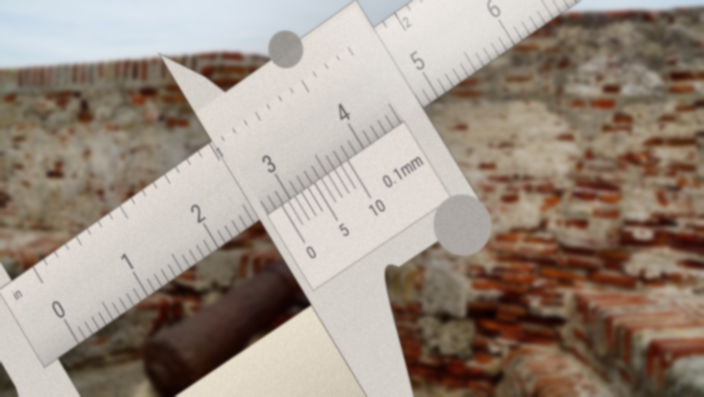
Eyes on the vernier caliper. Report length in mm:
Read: 28.8 mm
